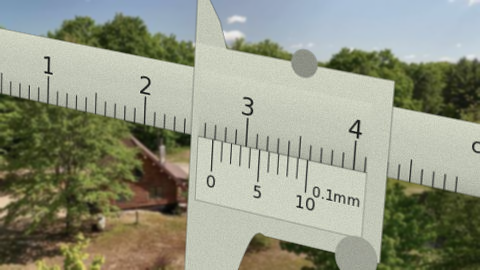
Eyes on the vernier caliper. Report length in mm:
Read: 26.8 mm
